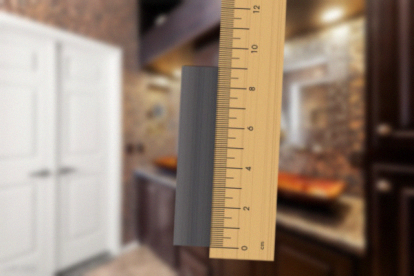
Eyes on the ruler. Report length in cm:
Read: 9 cm
